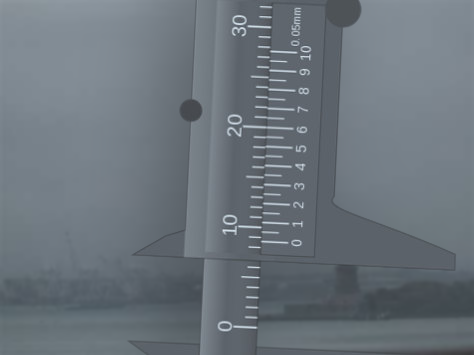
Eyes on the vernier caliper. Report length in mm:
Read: 8.6 mm
